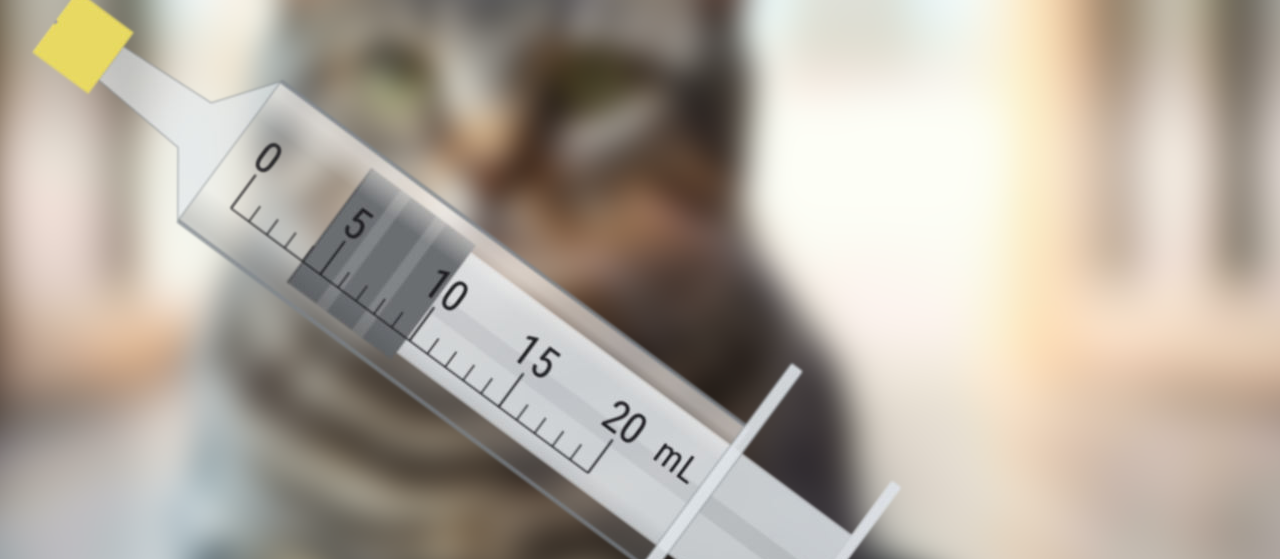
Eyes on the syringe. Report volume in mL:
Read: 4 mL
